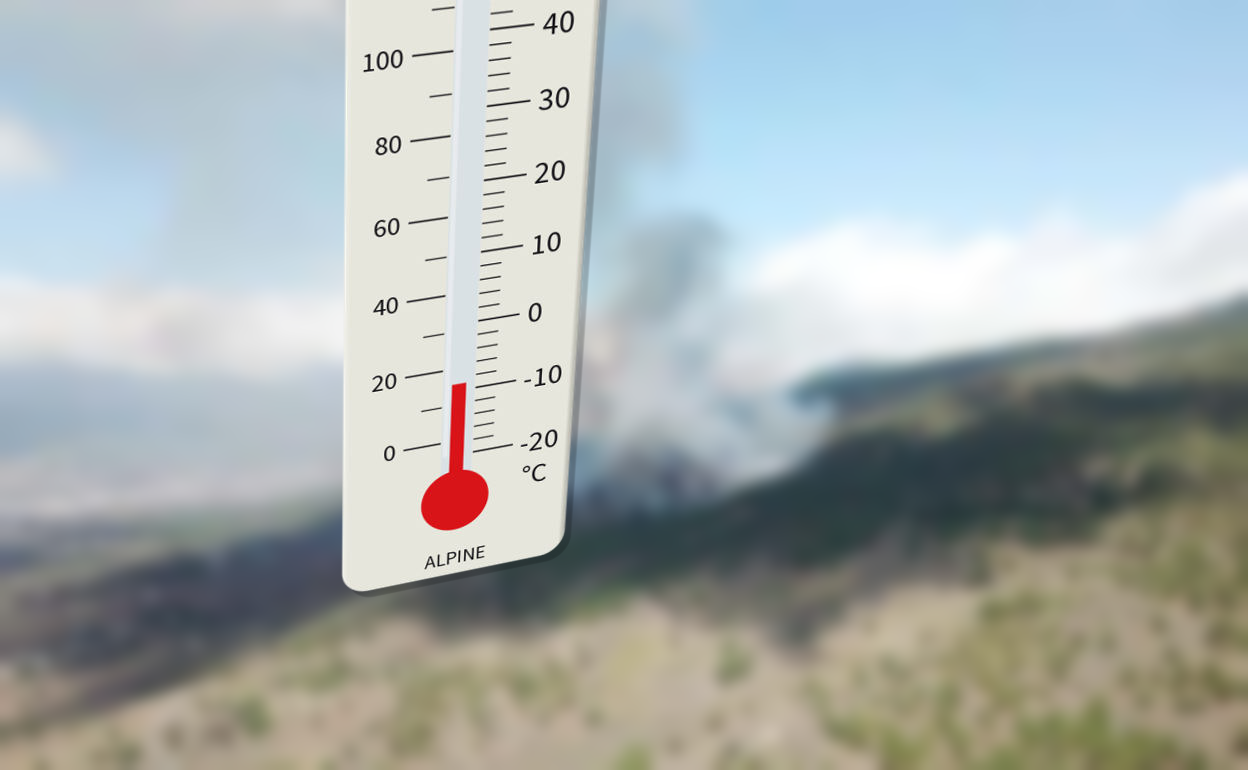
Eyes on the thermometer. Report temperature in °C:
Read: -9 °C
